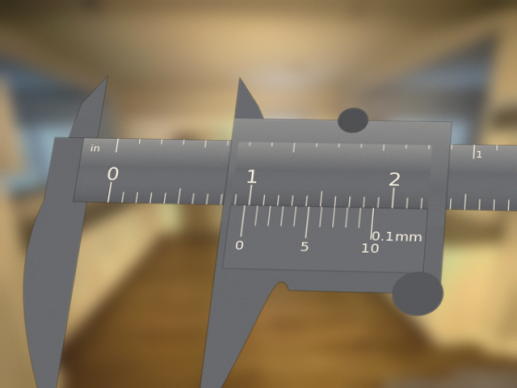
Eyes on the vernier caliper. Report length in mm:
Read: 9.7 mm
